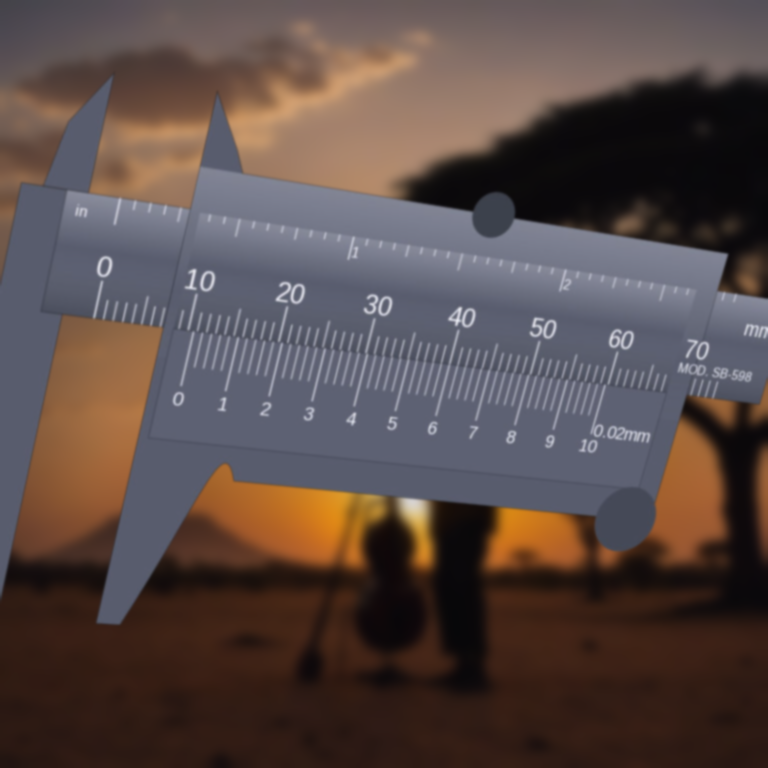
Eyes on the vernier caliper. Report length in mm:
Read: 10.6 mm
